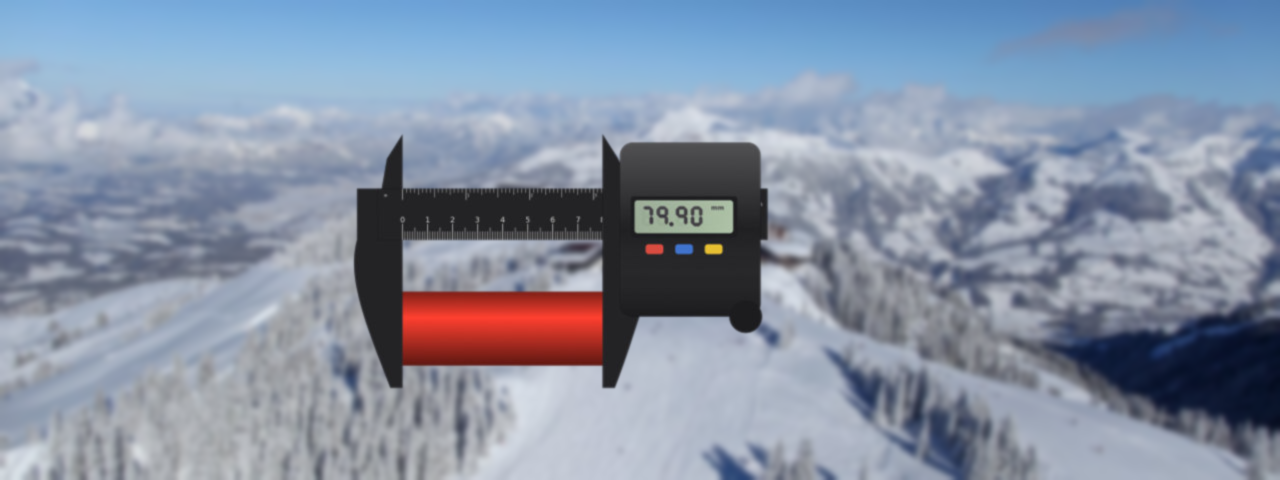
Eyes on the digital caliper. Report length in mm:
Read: 79.90 mm
